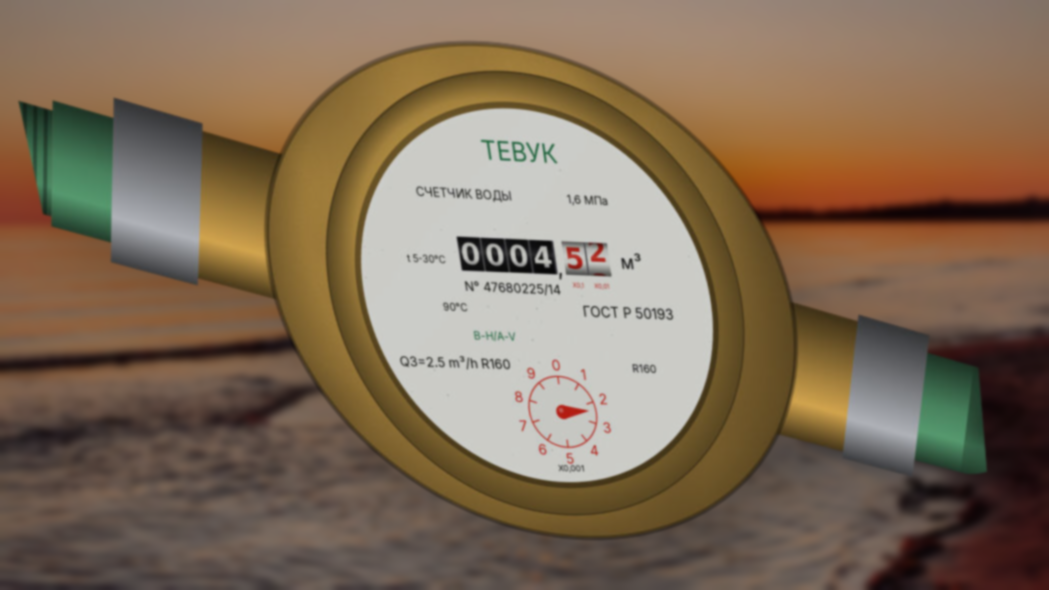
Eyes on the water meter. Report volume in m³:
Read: 4.522 m³
